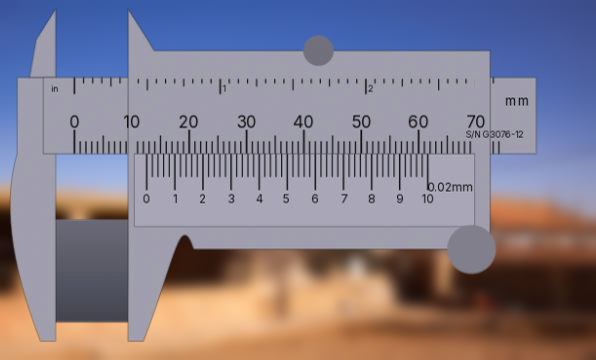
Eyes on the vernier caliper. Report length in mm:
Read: 12.6 mm
